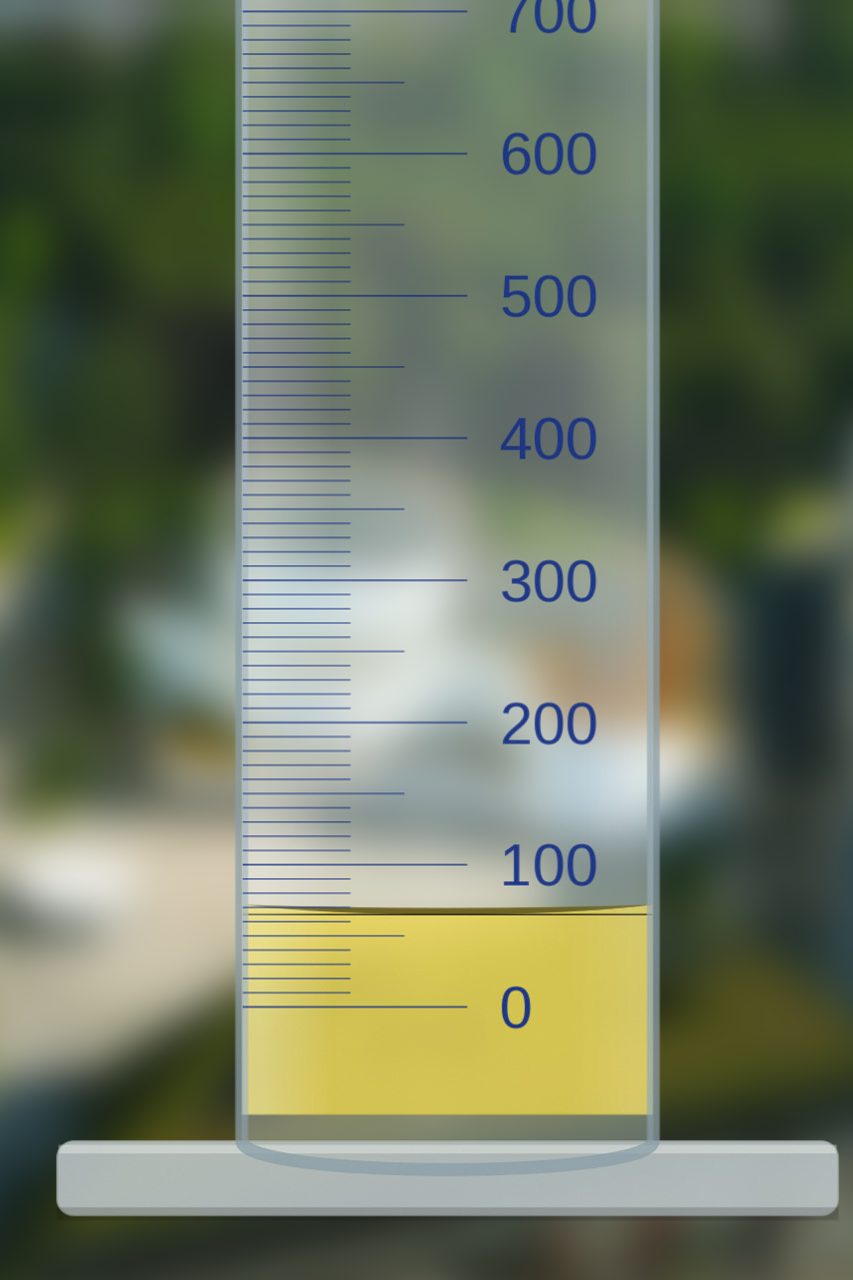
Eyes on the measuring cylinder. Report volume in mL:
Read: 65 mL
